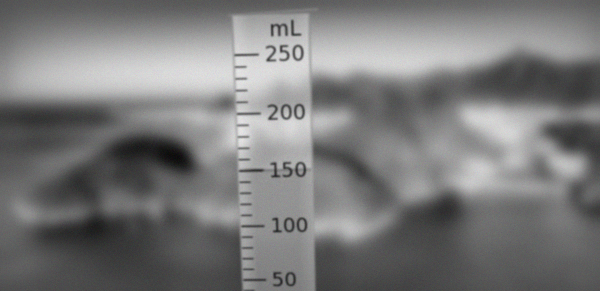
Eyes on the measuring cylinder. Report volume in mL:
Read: 150 mL
